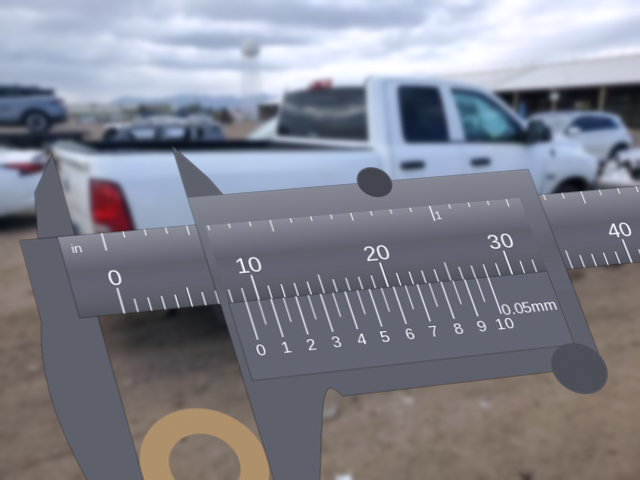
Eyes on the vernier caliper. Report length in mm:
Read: 9.0 mm
